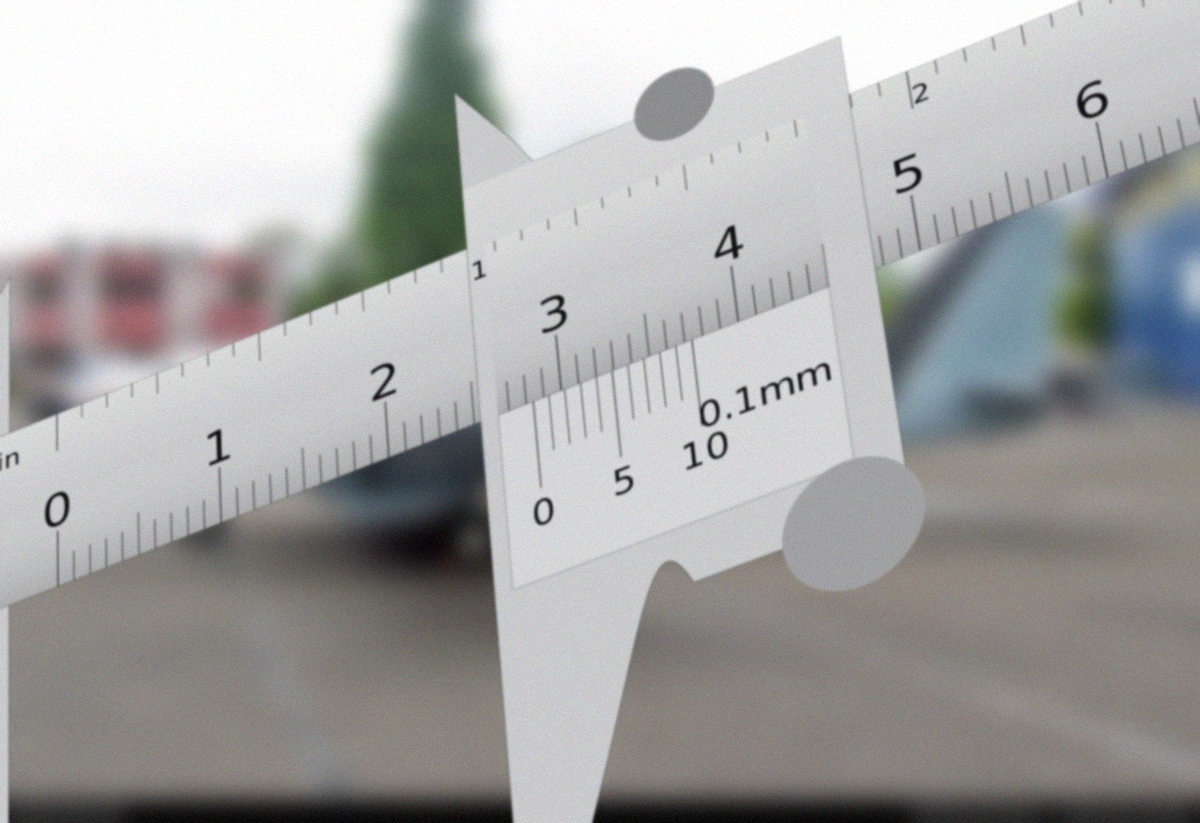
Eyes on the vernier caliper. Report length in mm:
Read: 28.4 mm
